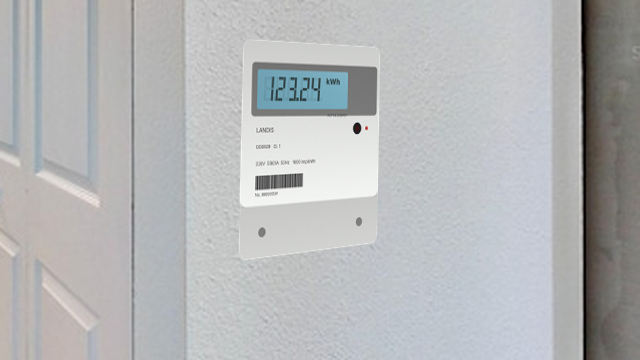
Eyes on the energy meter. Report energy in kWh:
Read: 123.24 kWh
